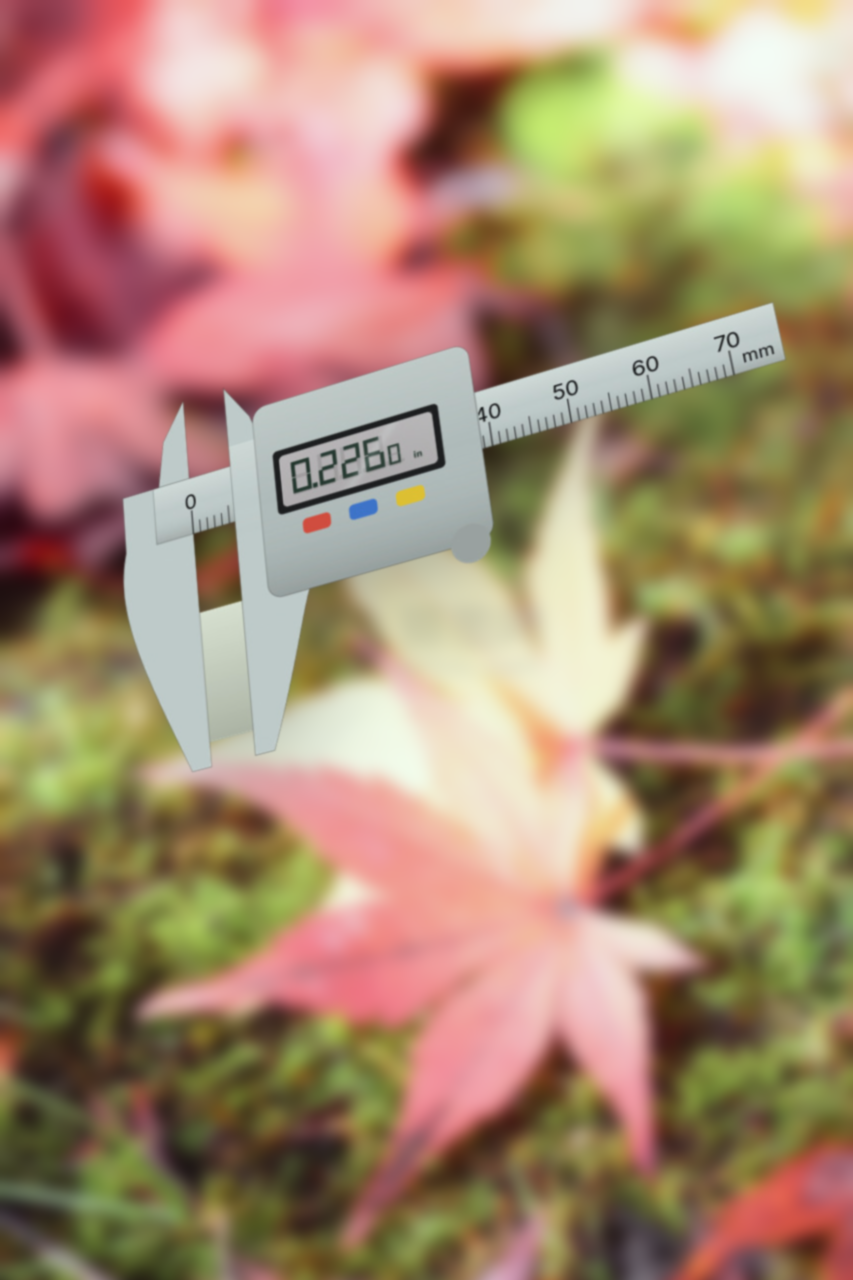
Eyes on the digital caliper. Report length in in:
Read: 0.2260 in
